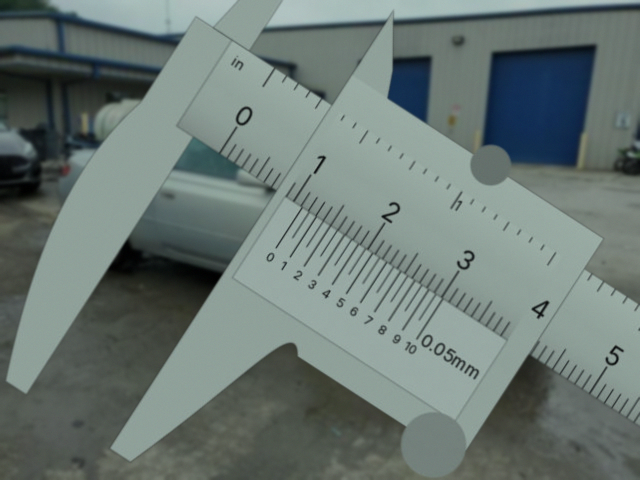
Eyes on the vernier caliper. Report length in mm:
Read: 11.2 mm
